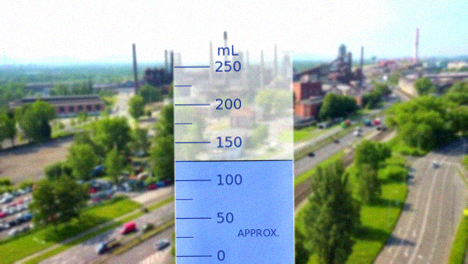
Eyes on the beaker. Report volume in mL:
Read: 125 mL
